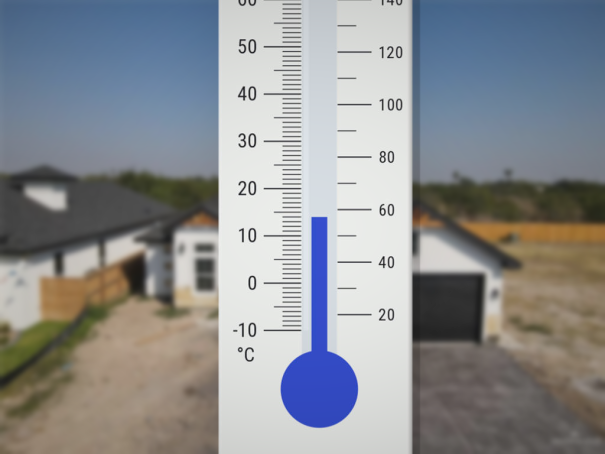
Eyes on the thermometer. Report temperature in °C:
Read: 14 °C
